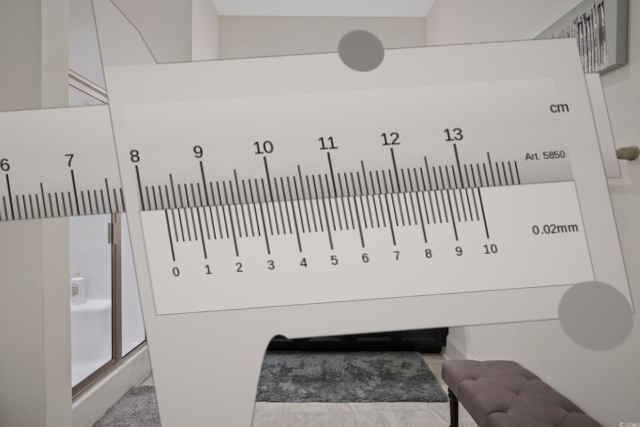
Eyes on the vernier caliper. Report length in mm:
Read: 83.4 mm
